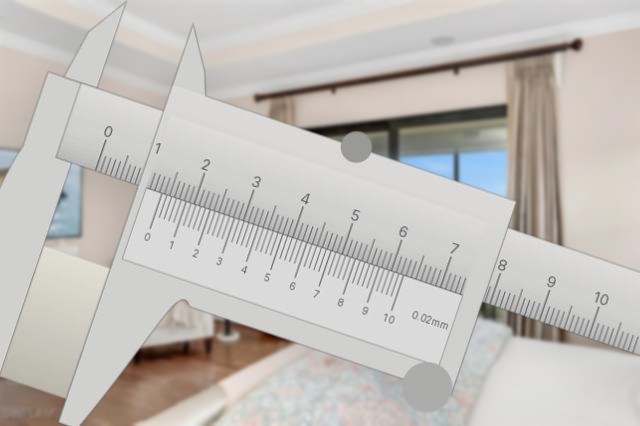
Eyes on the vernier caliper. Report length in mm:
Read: 13.5 mm
